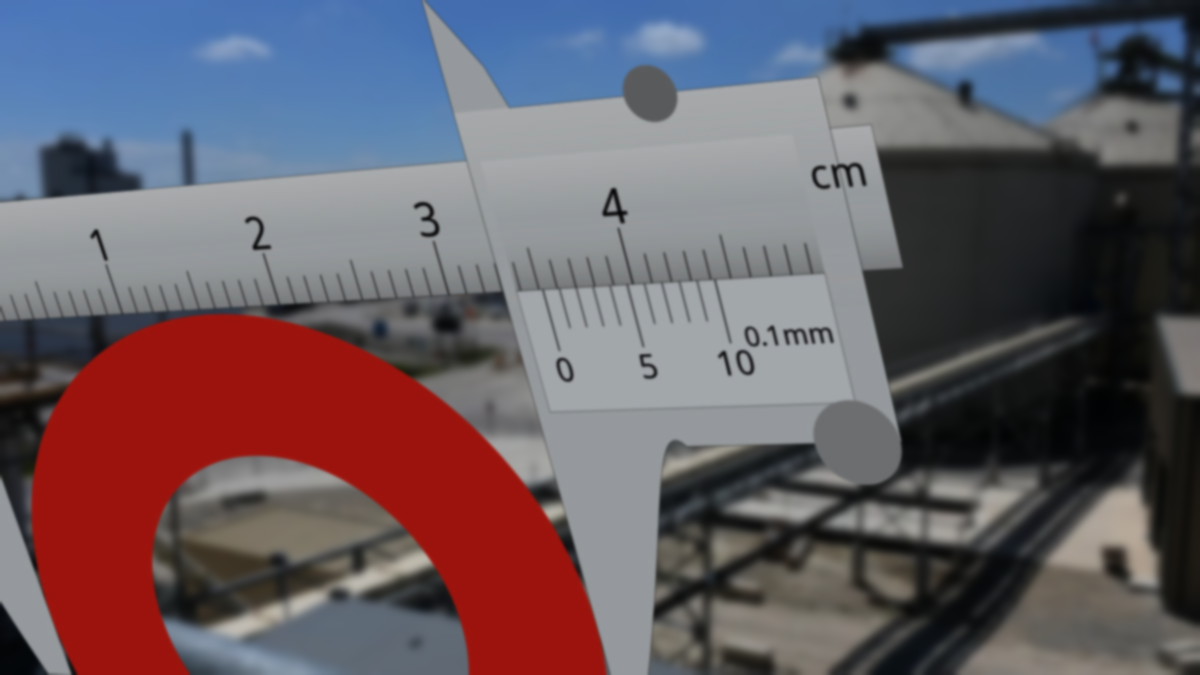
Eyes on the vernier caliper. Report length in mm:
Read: 35.2 mm
